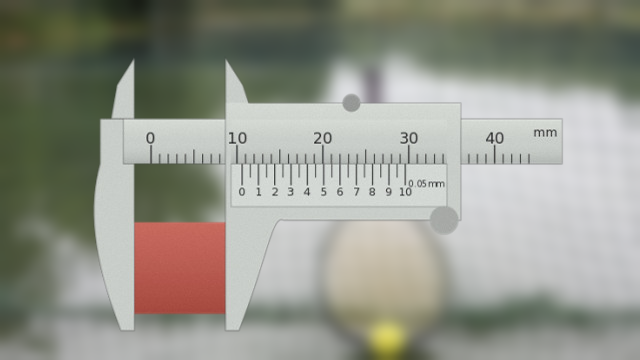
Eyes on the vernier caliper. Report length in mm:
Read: 10.6 mm
